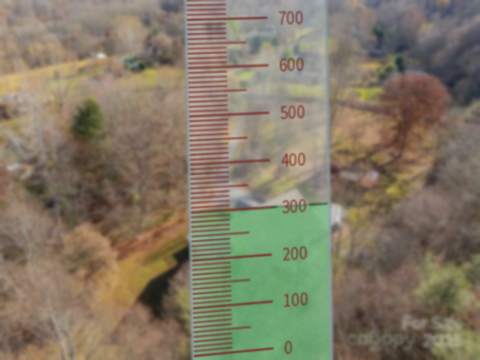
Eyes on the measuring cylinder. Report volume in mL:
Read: 300 mL
